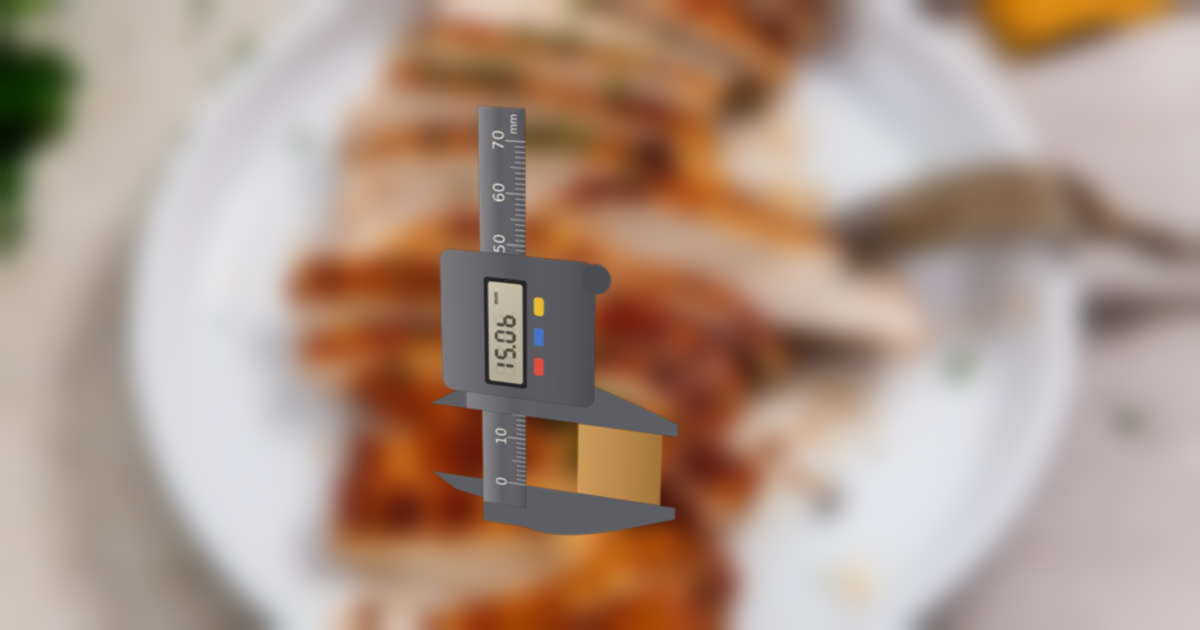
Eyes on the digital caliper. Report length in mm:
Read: 15.06 mm
